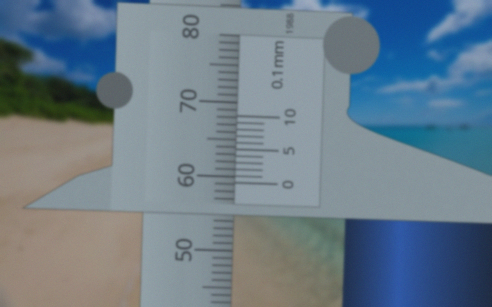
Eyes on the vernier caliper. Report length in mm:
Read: 59.2 mm
